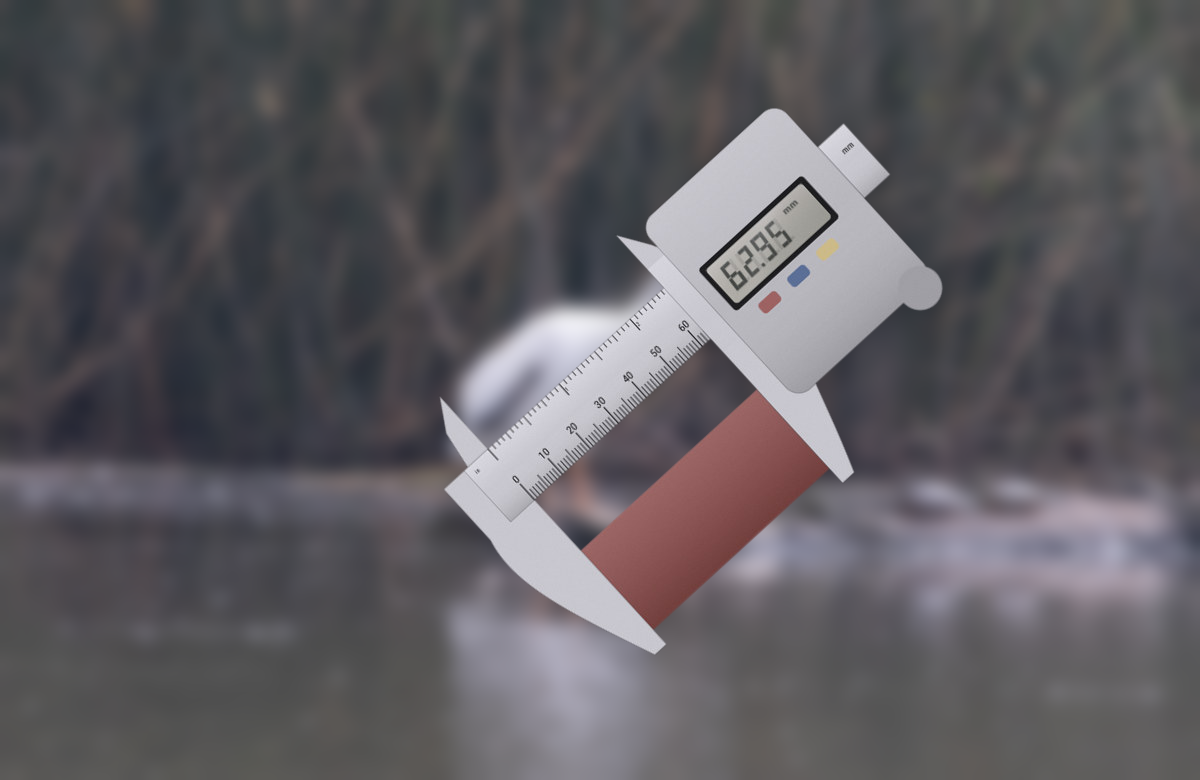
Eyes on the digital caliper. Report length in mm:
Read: 62.95 mm
